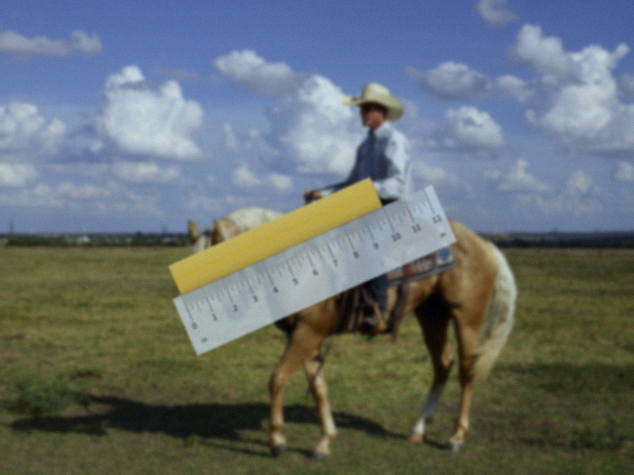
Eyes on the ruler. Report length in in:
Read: 10 in
